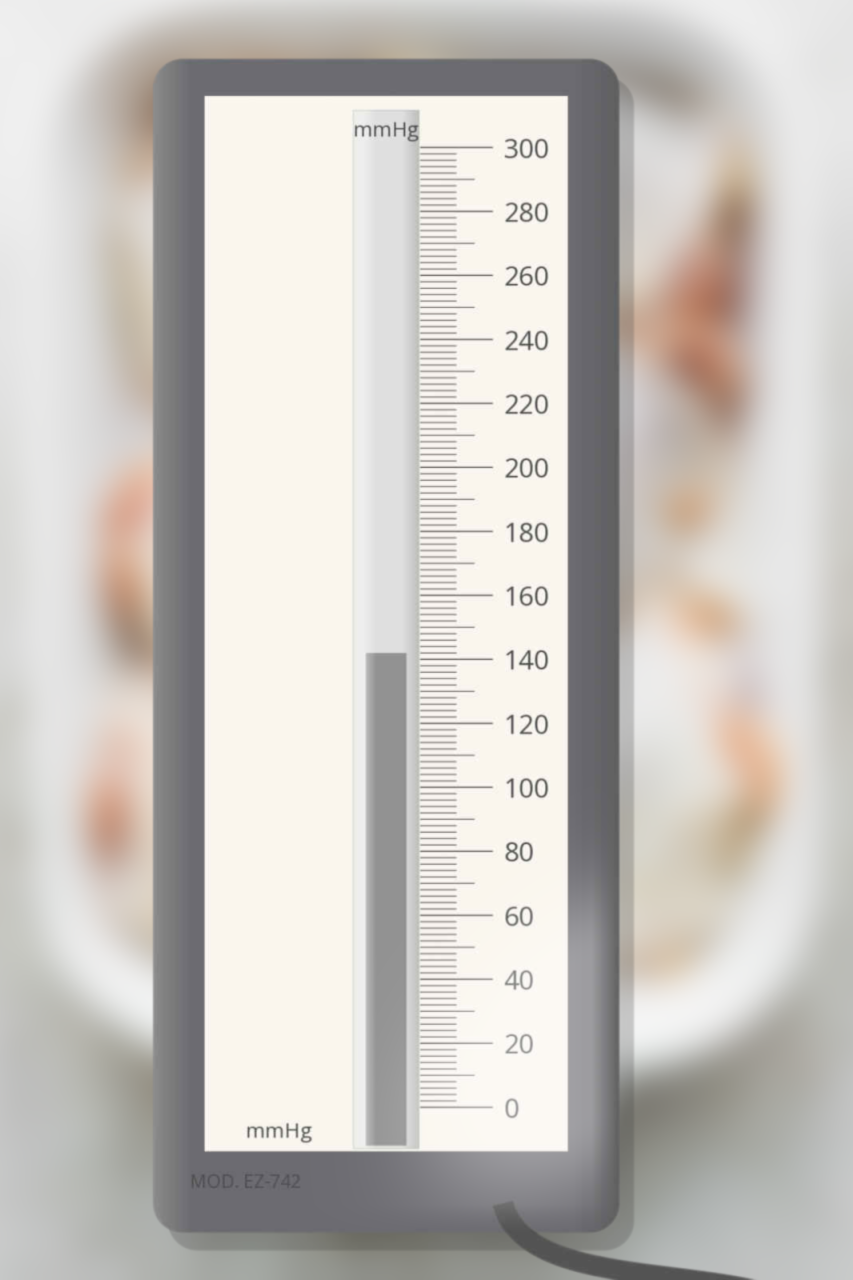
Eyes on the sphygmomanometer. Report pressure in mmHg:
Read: 142 mmHg
